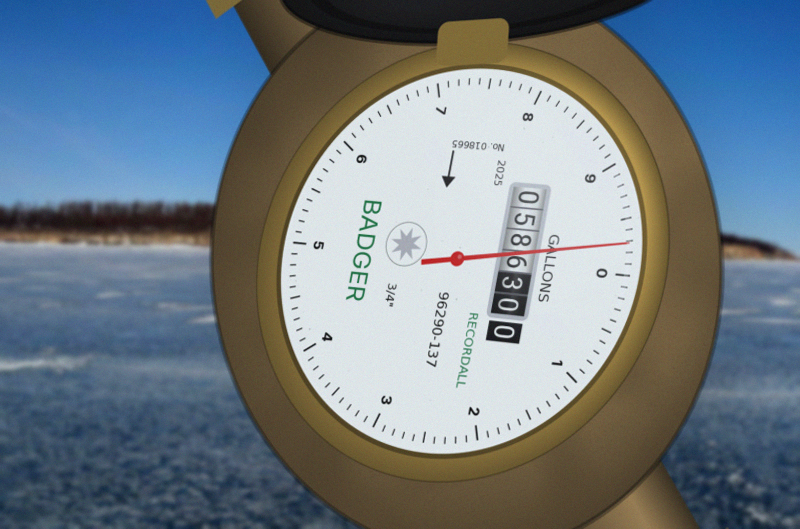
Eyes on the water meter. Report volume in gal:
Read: 586299.7 gal
